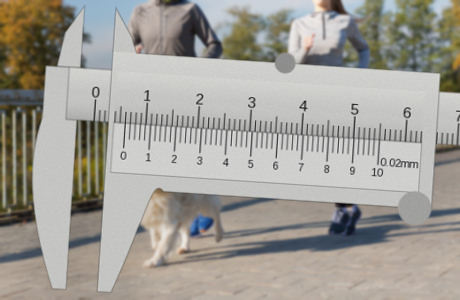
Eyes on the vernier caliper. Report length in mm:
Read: 6.0 mm
